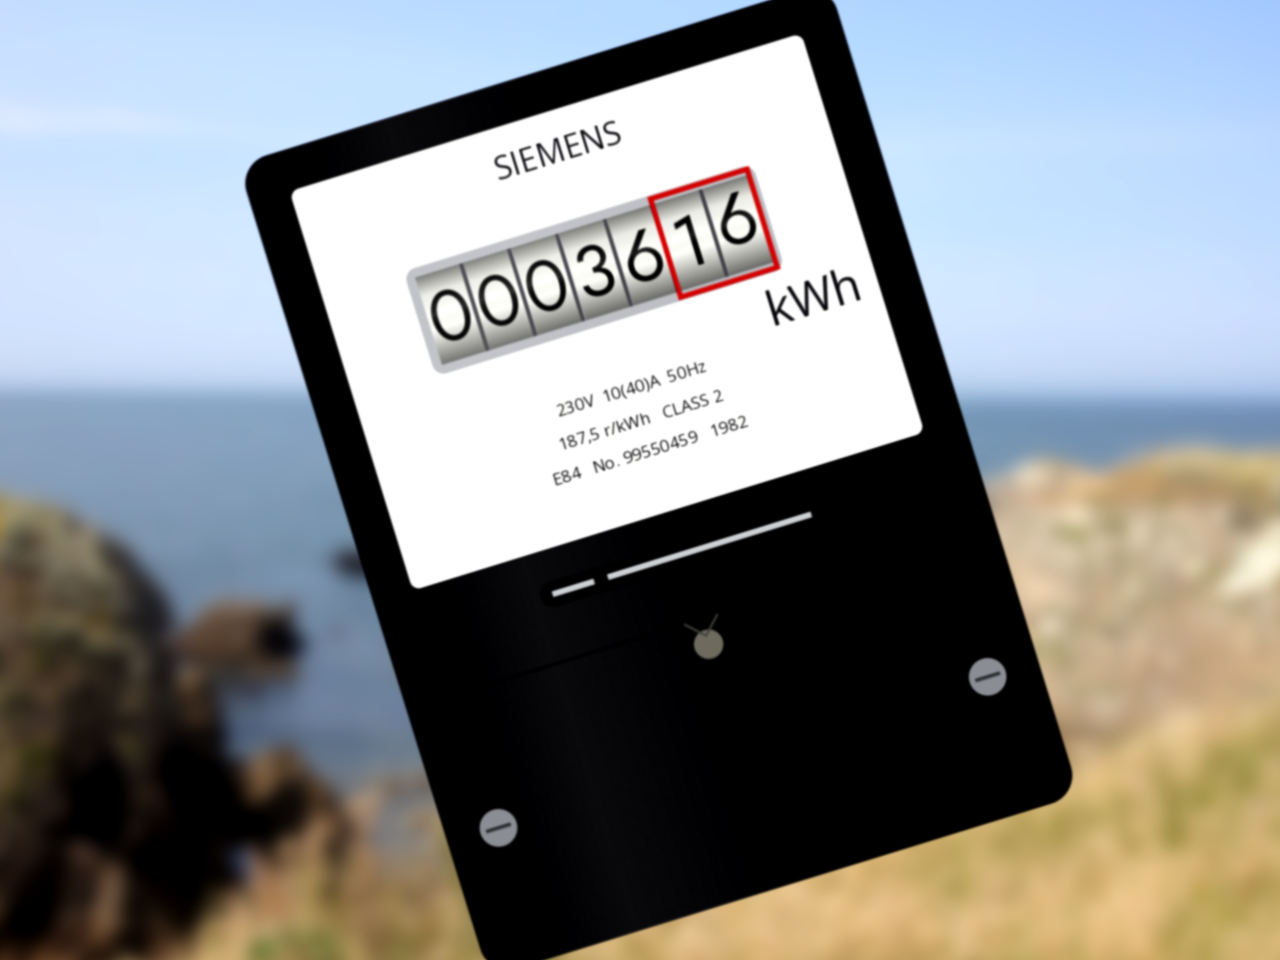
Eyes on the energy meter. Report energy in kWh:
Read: 36.16 kWh
